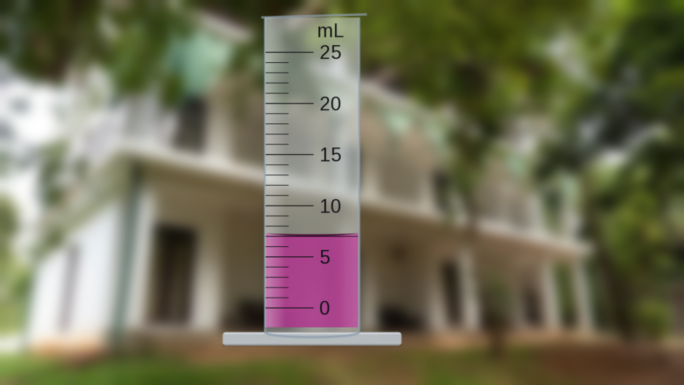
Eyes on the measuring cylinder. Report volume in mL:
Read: 7 mL
